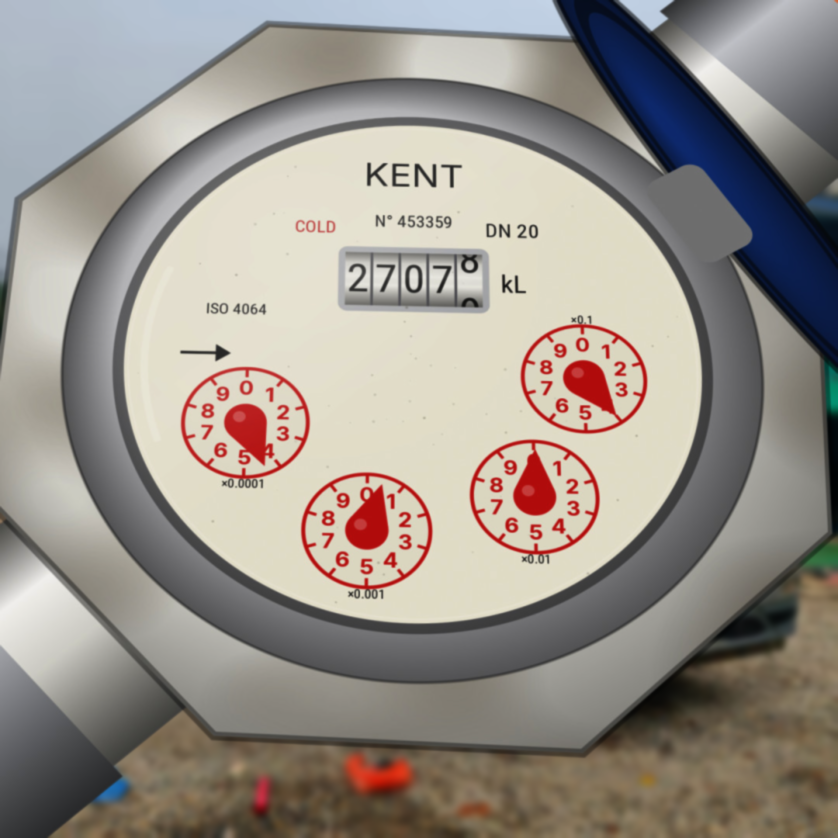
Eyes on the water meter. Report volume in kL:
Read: 27078.4004 kL
